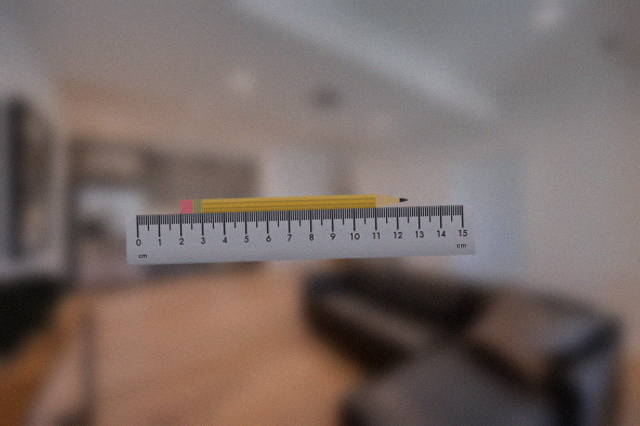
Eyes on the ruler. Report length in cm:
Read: 10.5 cm
